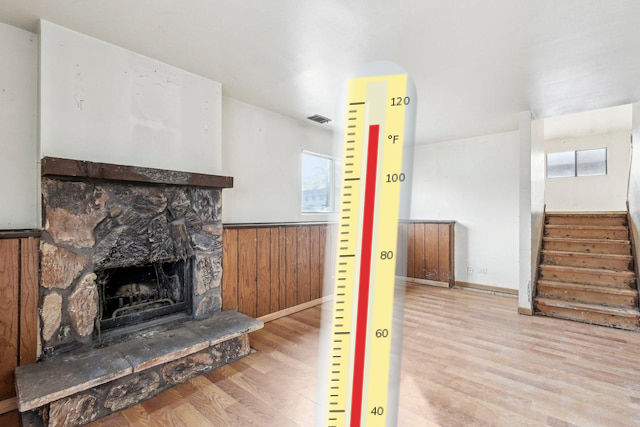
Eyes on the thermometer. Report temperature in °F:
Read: 114 °F
